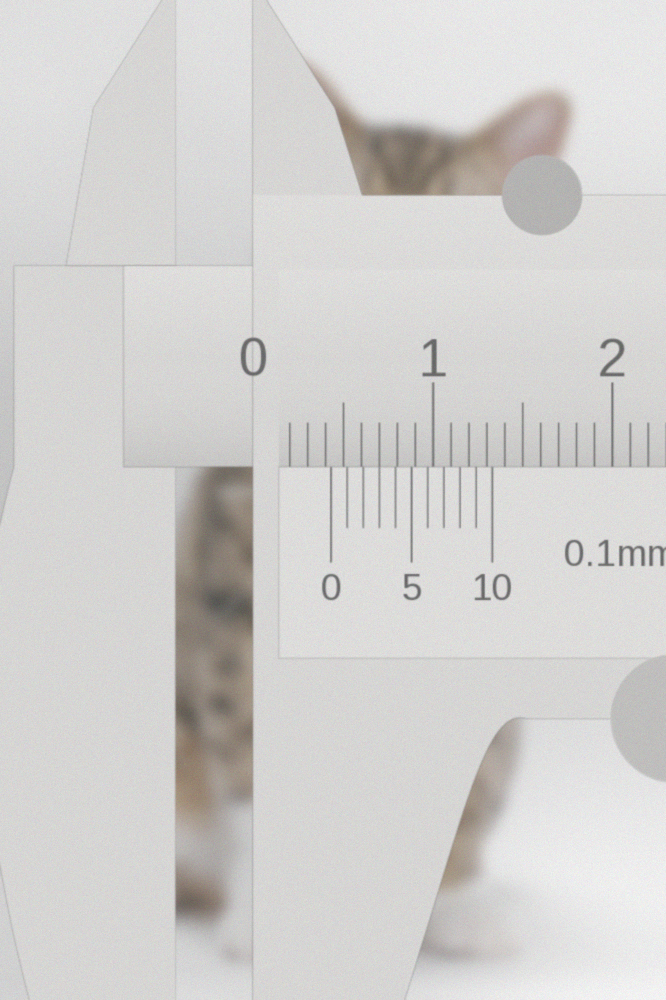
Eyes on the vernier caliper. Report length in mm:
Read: 4.3 mm
